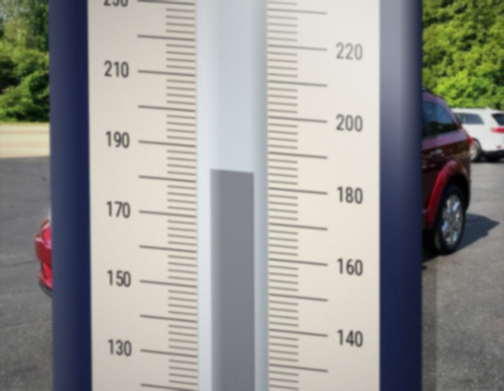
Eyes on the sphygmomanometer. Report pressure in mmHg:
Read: 184 mmHg
